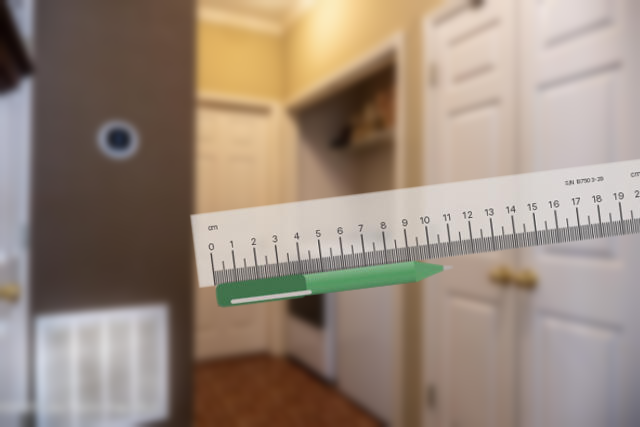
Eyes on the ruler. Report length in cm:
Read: 11 cm
